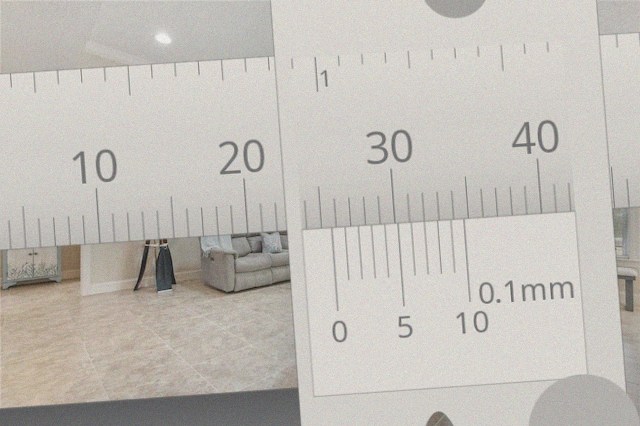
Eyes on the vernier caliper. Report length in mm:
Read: 25.7 mm
